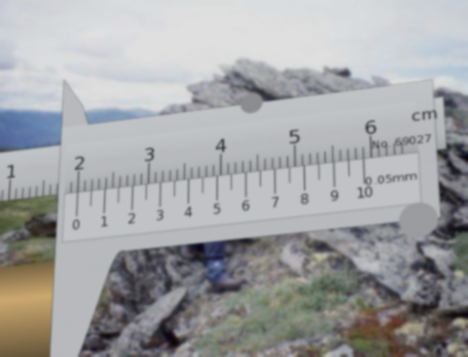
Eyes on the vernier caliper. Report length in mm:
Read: 20.0 mm
